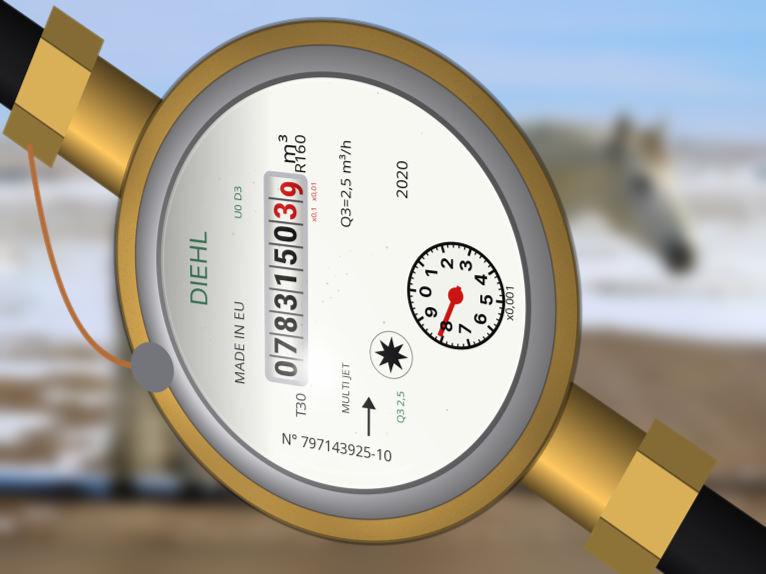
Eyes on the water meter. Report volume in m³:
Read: 783150.388 m³
